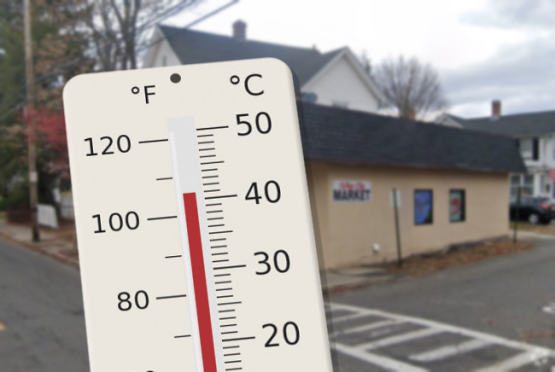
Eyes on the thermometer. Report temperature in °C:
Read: 41 °C
